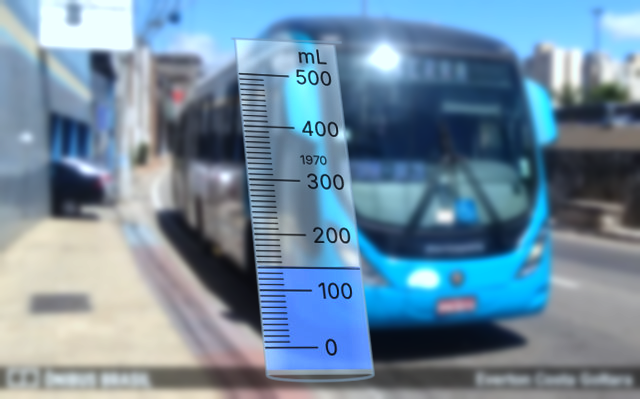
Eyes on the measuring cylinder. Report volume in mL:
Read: 140 mL
